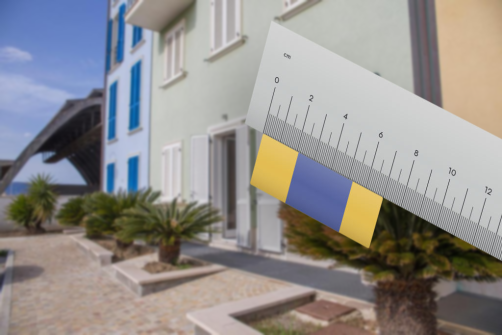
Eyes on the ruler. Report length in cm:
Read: 7 cm
